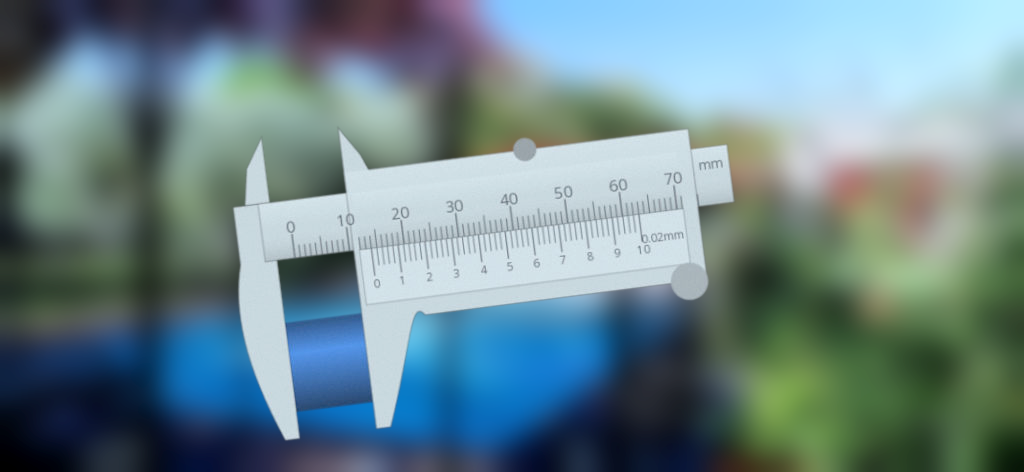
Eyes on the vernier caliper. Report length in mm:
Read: 14.0 mm
